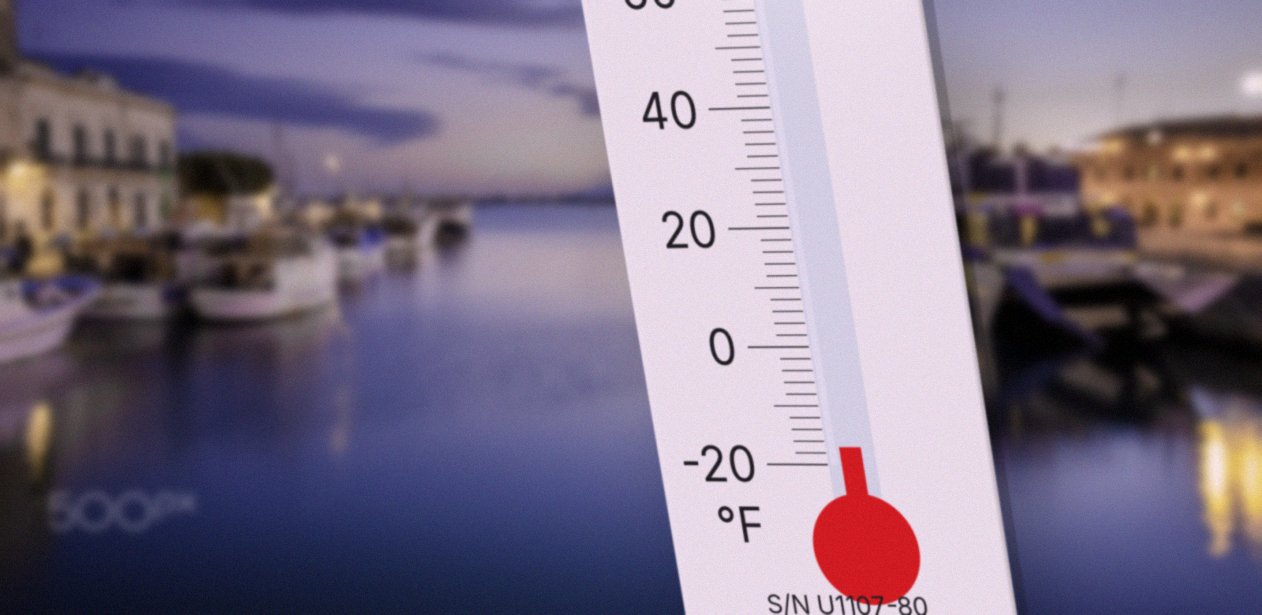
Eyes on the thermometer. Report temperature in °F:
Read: -17 °F
